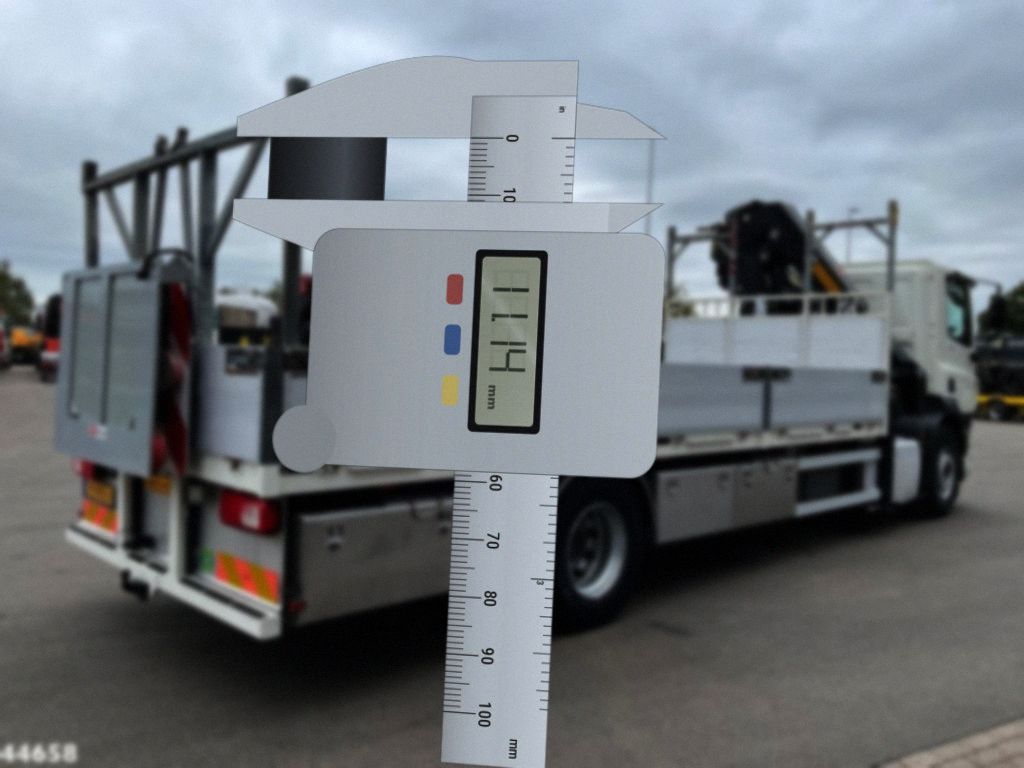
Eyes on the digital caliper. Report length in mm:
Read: 11.14 mm
